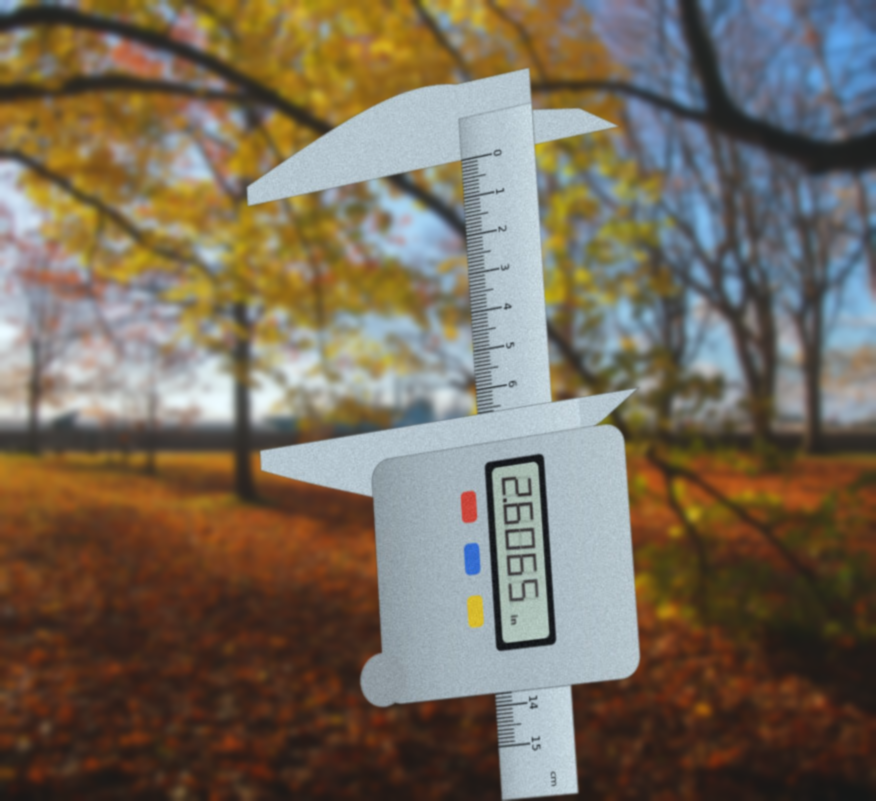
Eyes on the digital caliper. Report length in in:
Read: 2.6065 in
